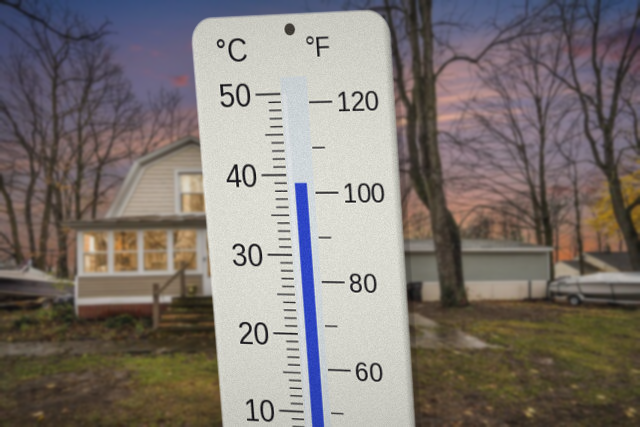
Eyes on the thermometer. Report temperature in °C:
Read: 39 °C
